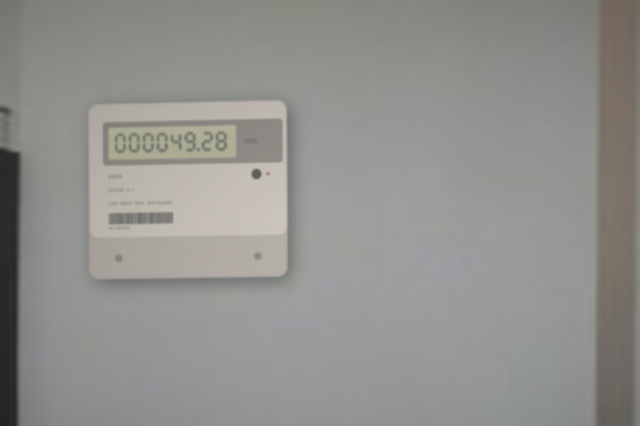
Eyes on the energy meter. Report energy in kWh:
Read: 49.28 kWh
